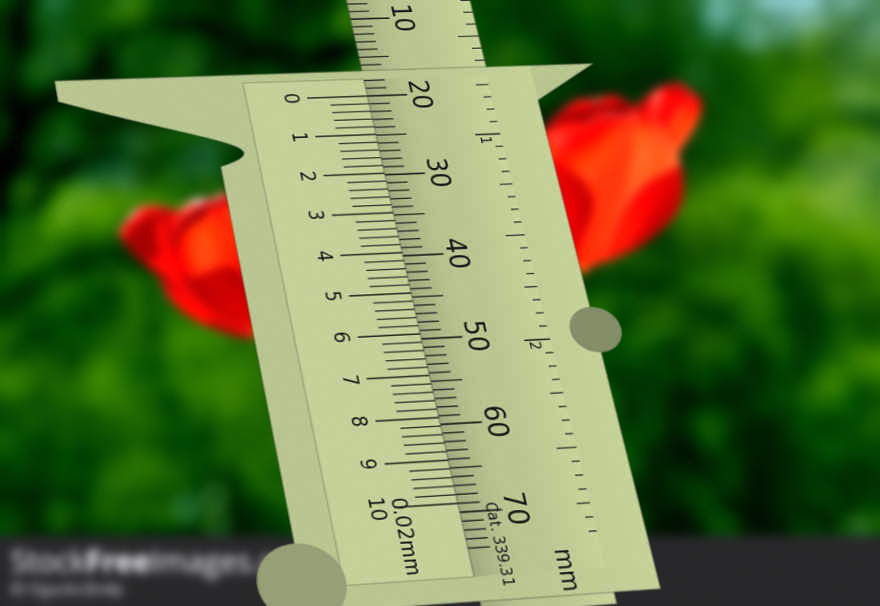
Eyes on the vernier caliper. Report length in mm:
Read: 20.0 mm
